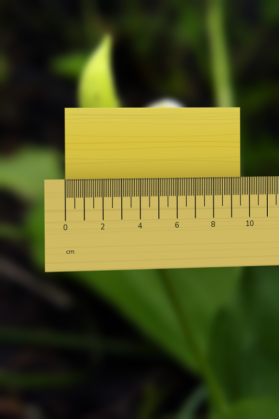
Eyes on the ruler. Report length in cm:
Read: 9.5 cm
